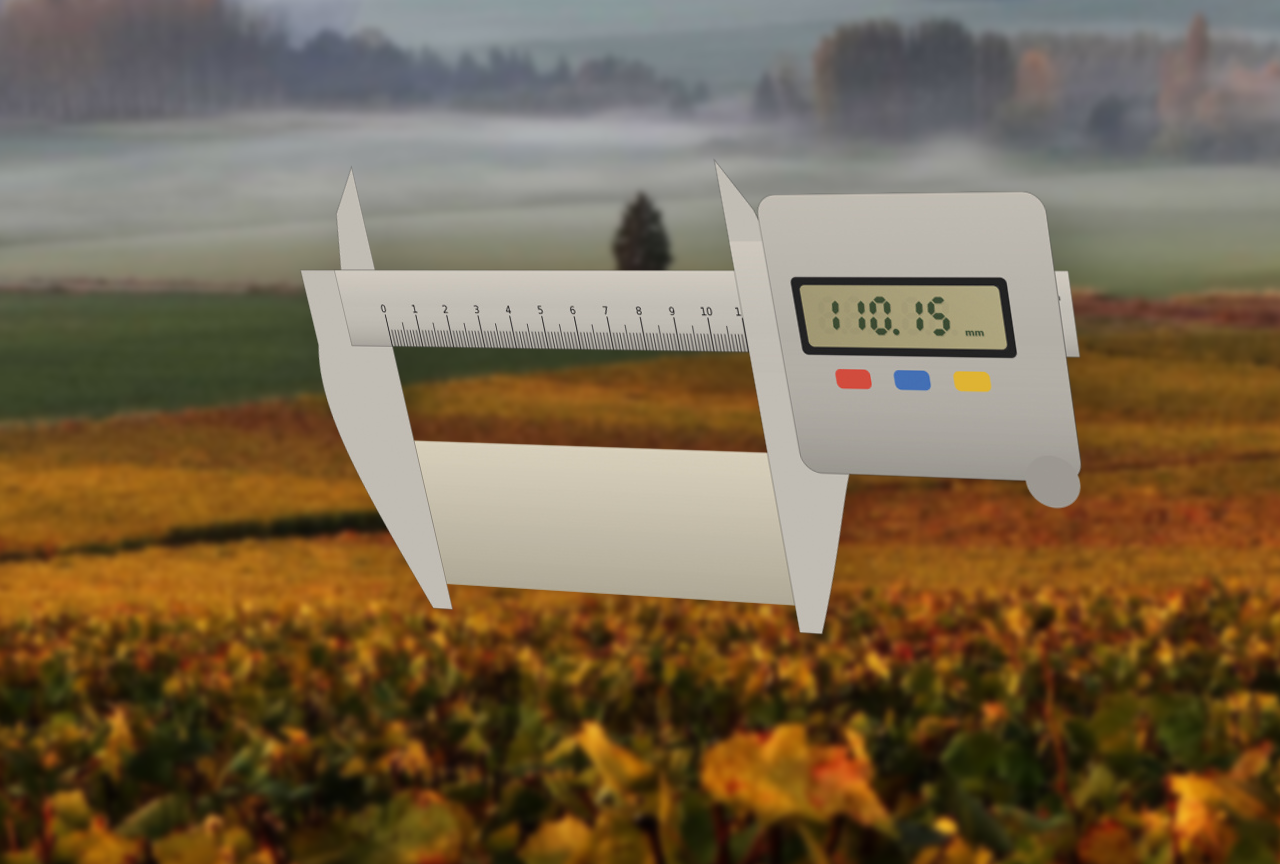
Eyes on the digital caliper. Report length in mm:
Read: 110.15 mm
